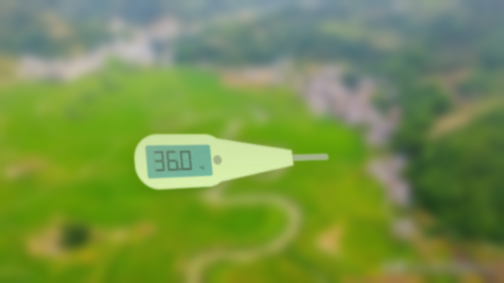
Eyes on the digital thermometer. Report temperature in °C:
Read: 36.0 °C
